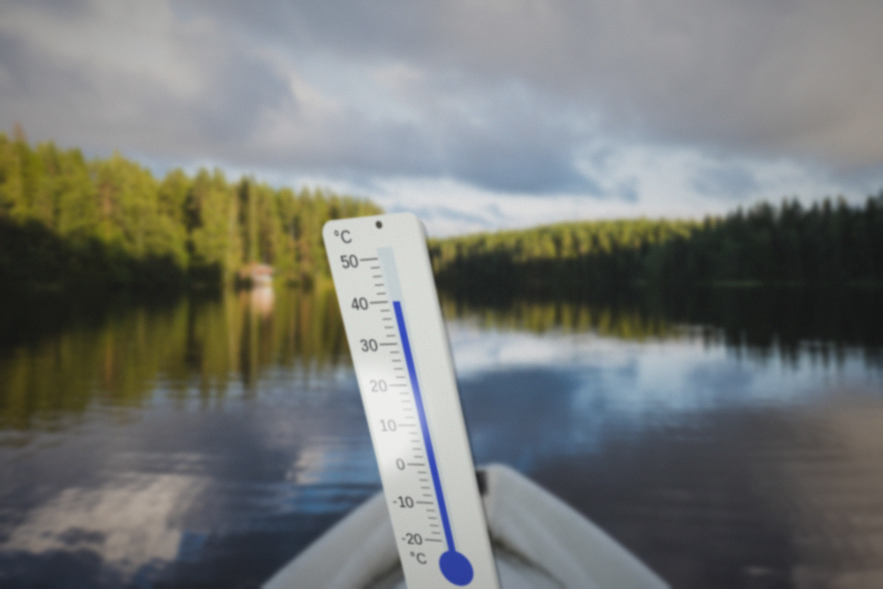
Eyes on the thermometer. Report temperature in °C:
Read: 40 °C
